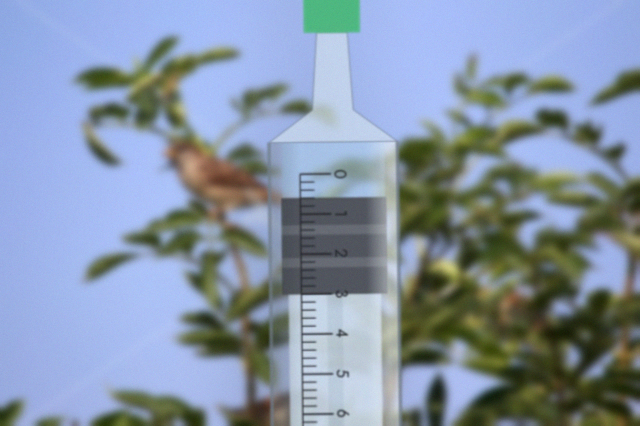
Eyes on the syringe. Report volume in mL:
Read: 0.6 mL
